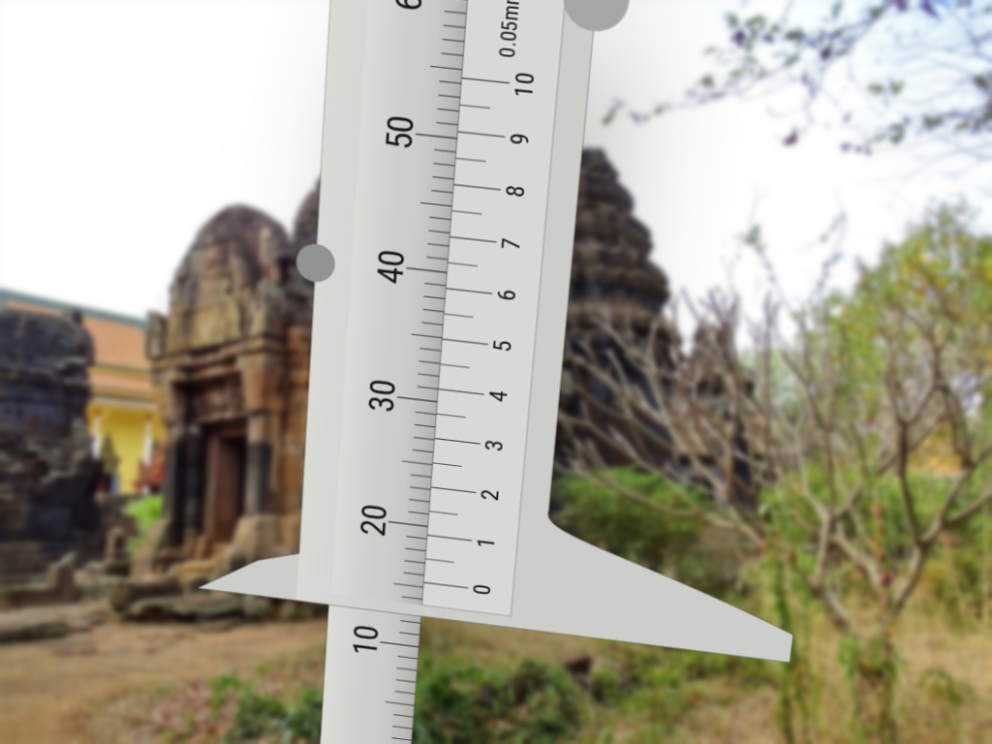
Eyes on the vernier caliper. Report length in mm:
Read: 15.4 mm
